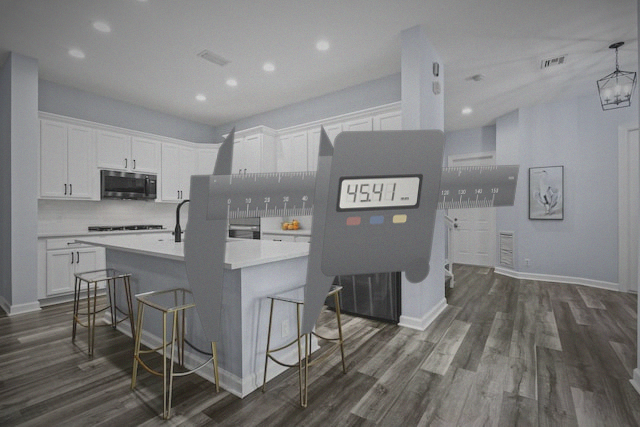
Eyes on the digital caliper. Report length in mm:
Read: 45.41 mm
